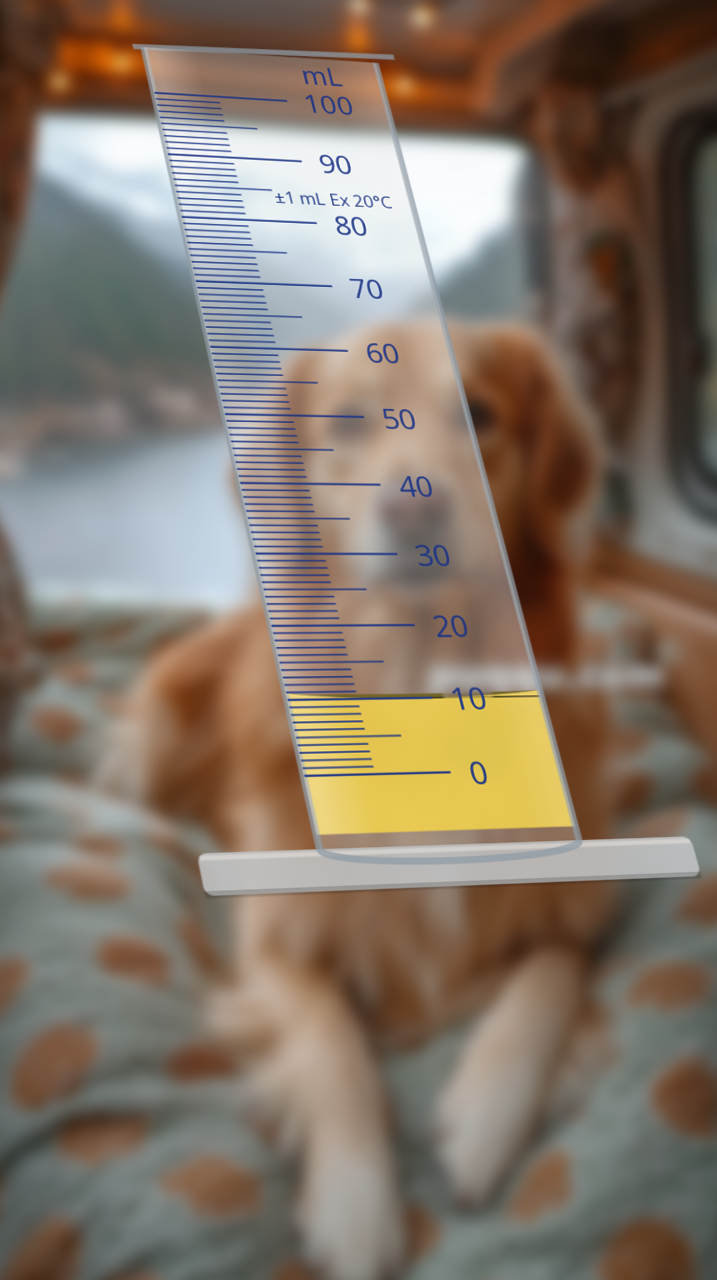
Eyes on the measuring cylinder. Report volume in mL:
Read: 10 mL
